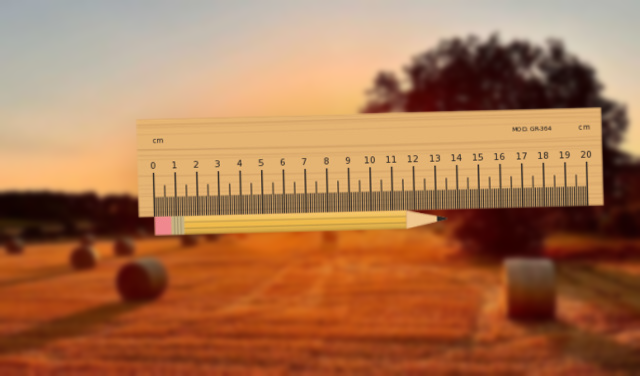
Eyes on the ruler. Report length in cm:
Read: 13.5 cm
